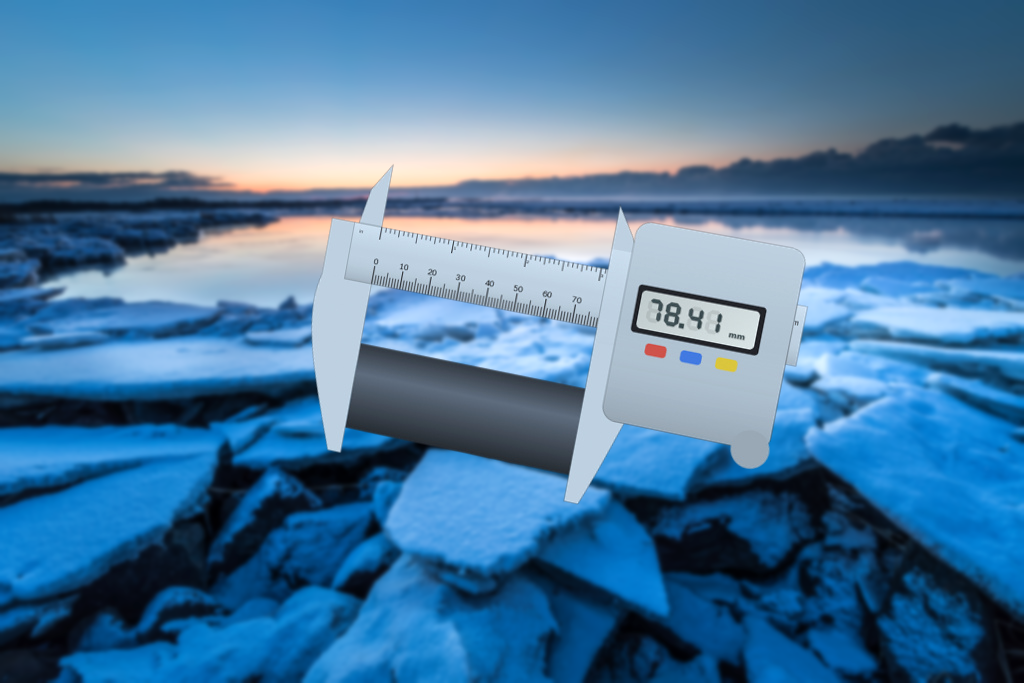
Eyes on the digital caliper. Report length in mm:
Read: 78.41 mm
